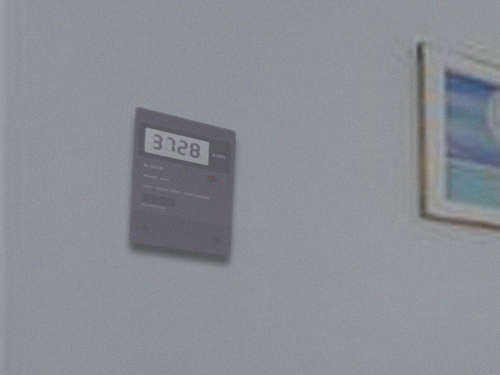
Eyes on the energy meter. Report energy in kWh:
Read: 3728 kWh
